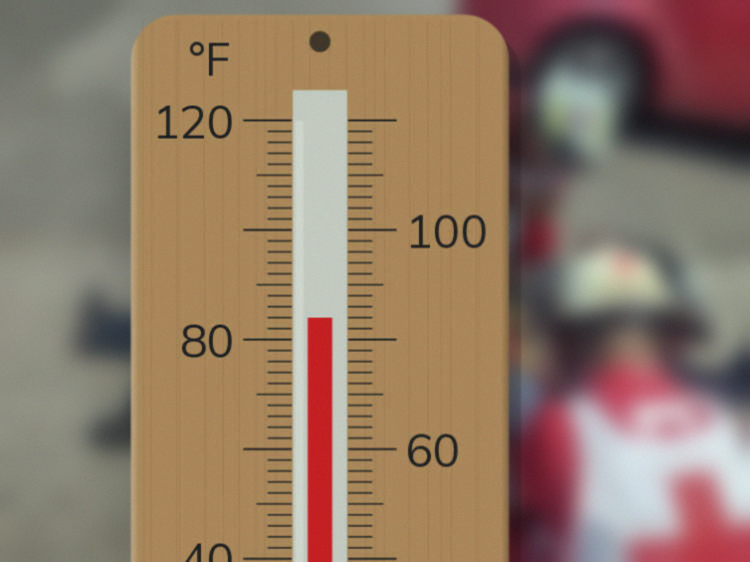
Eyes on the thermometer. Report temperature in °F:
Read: 84 °F
